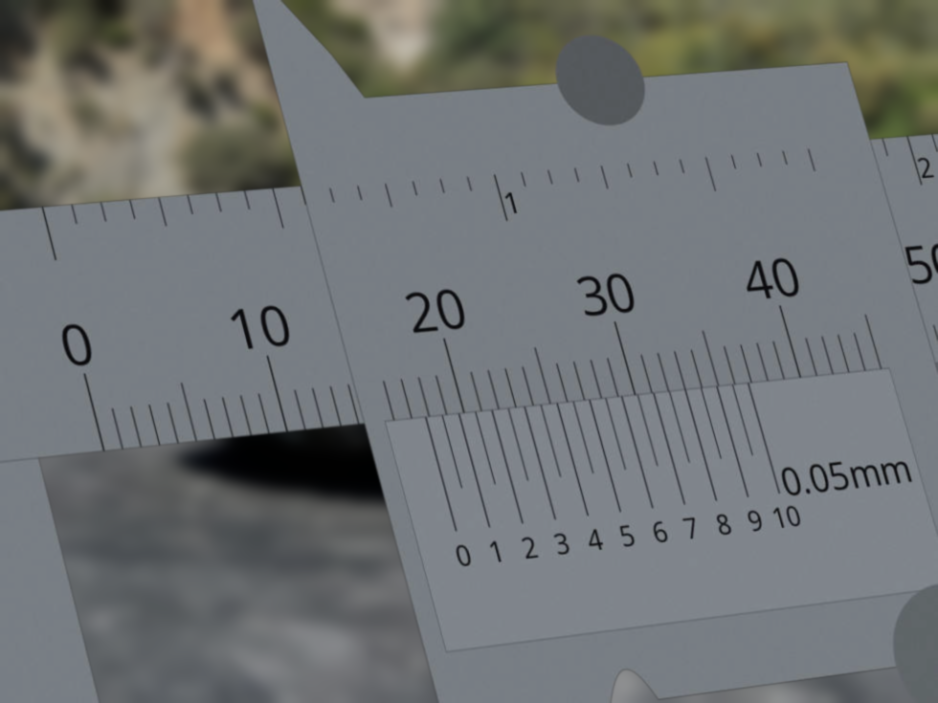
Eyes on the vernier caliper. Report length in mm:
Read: 17.8 mm
